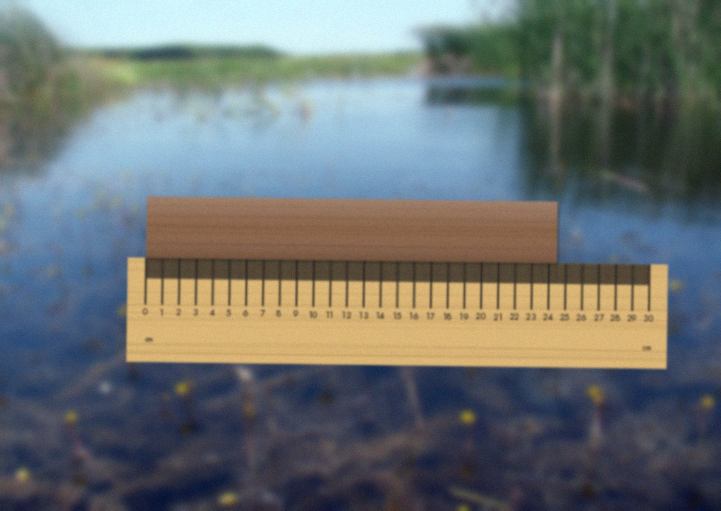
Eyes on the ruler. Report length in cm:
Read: 24.5 cm
